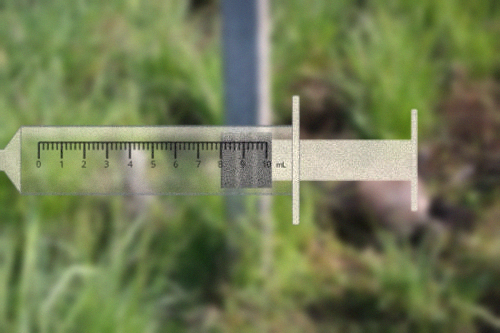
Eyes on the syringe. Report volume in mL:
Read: 8 mL
